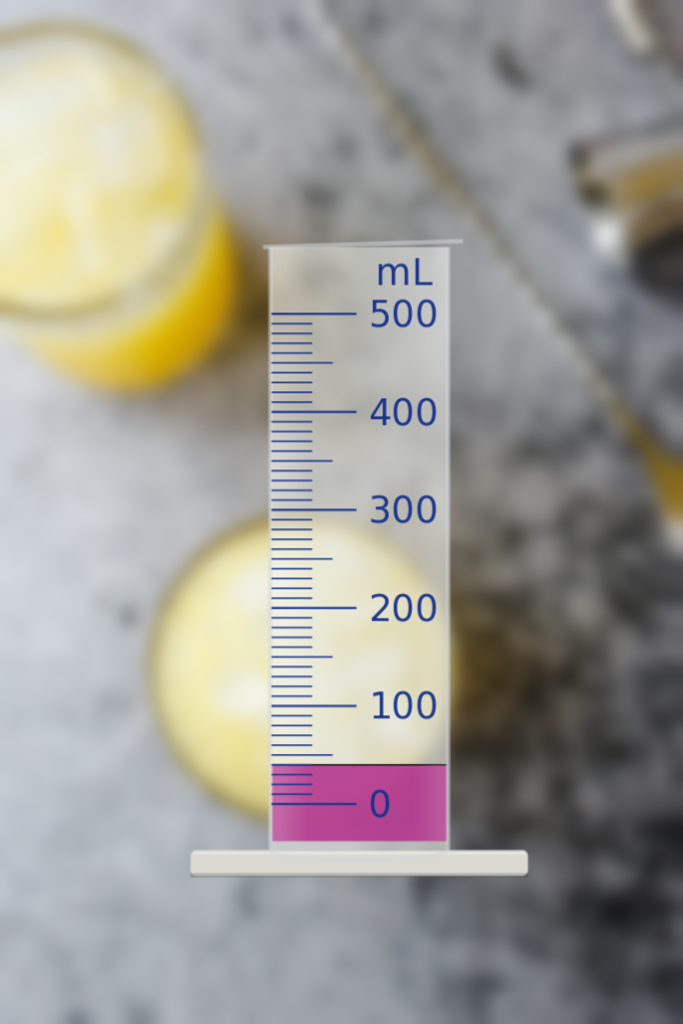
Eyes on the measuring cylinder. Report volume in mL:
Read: 40 mL
